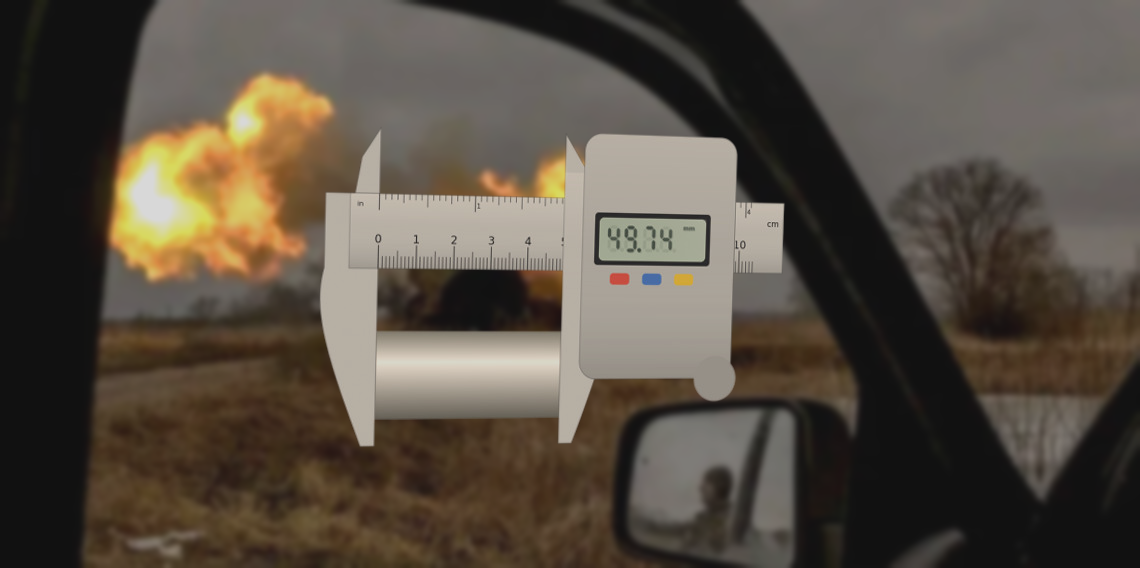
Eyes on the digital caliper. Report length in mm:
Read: 49.74 mm
